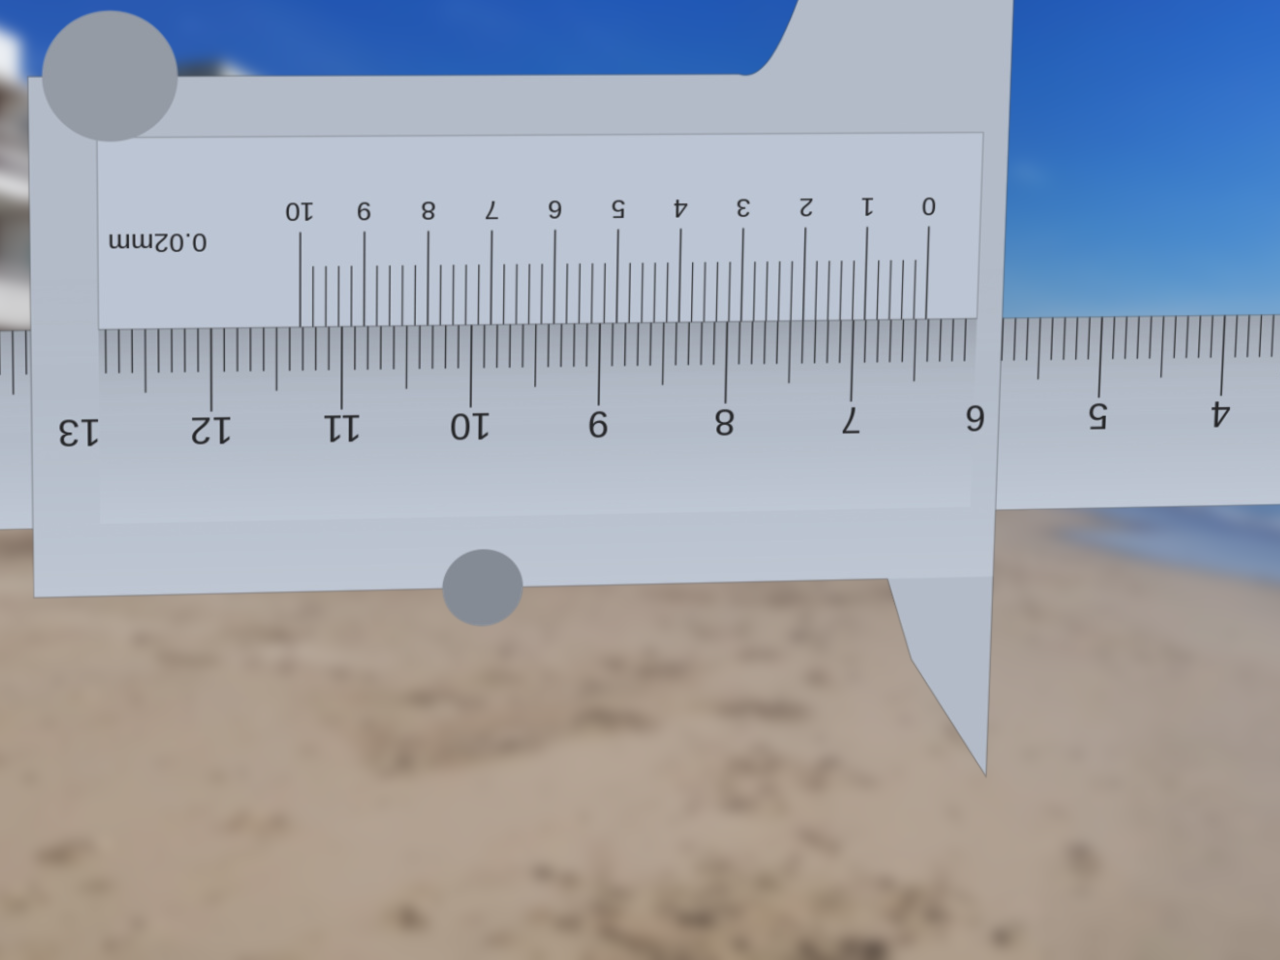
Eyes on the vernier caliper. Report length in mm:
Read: 64.2 mm
